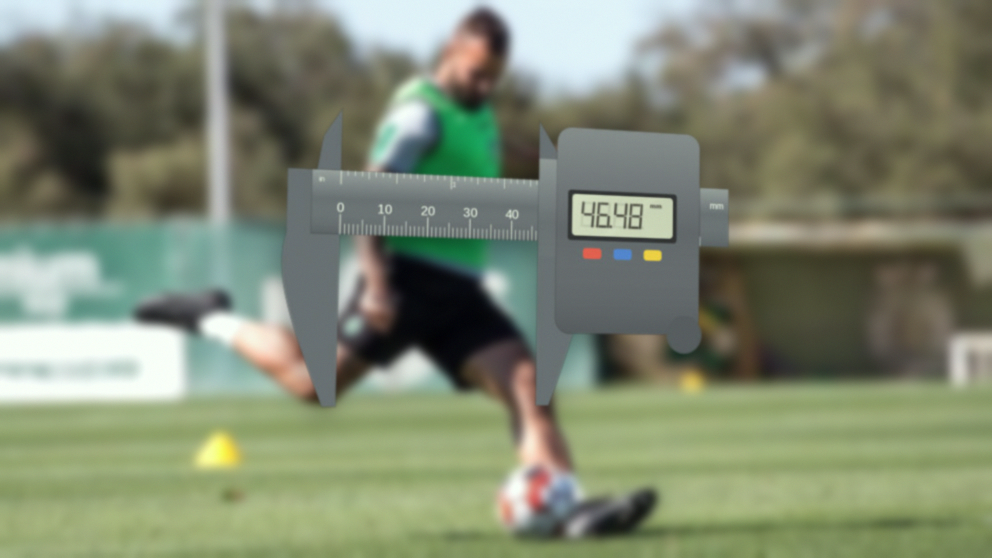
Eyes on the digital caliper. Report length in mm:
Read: 46.48 mm
